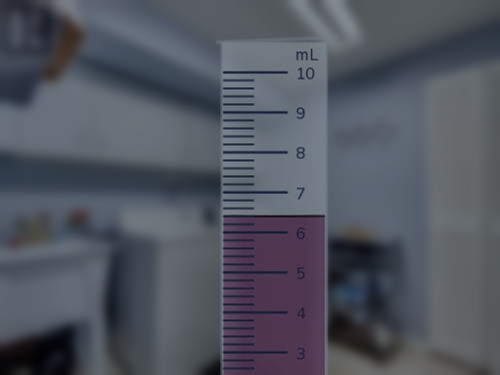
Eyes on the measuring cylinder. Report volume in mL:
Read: 6.4 mL
